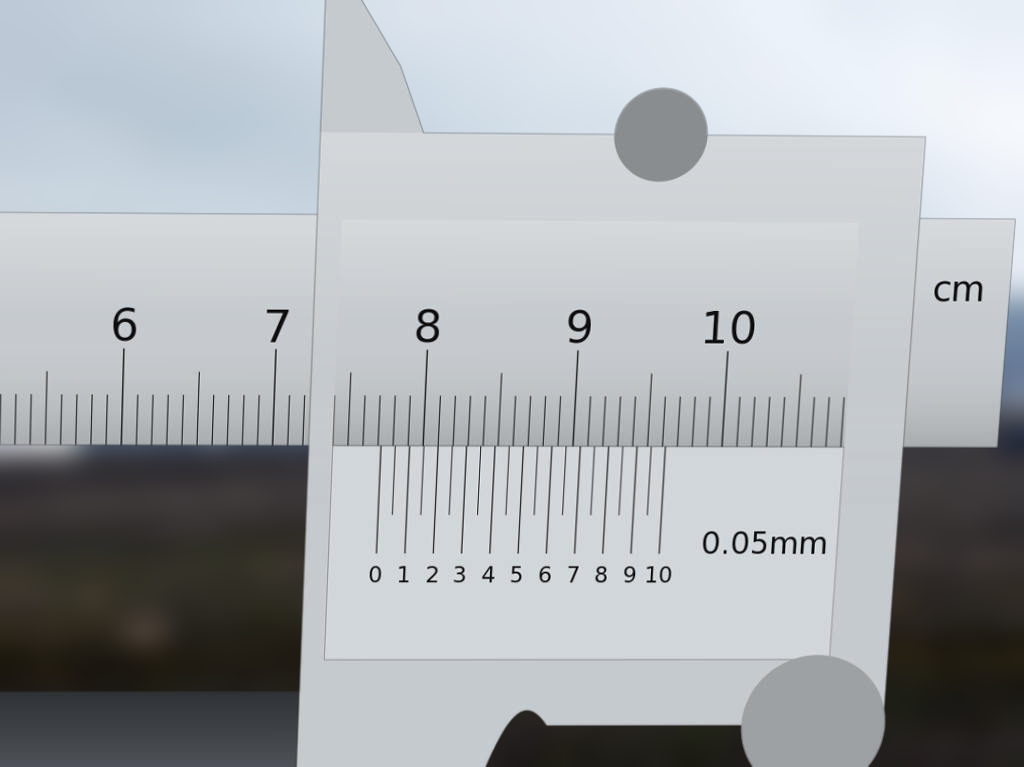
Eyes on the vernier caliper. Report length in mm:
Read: 77.2 mm
